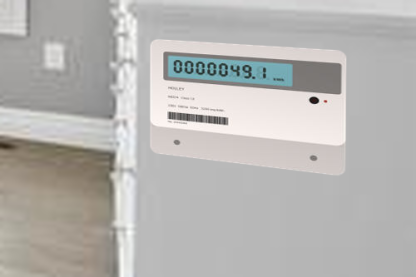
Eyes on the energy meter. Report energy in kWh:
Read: 49.1 kWh
